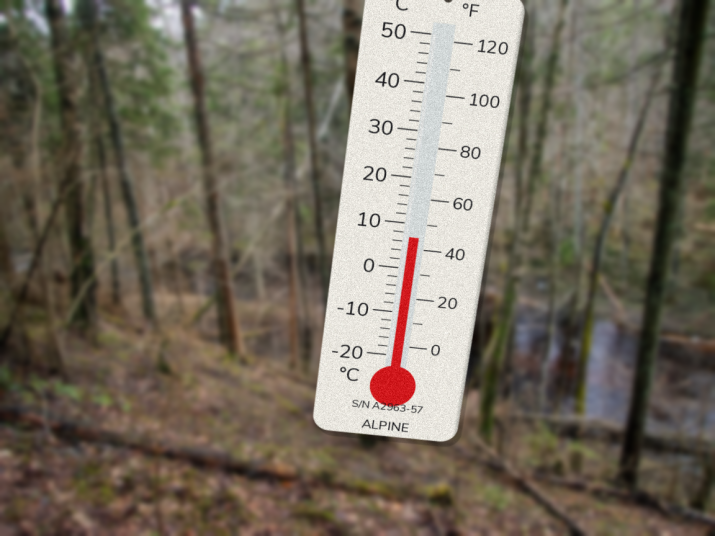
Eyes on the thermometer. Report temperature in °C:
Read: 7 °C
